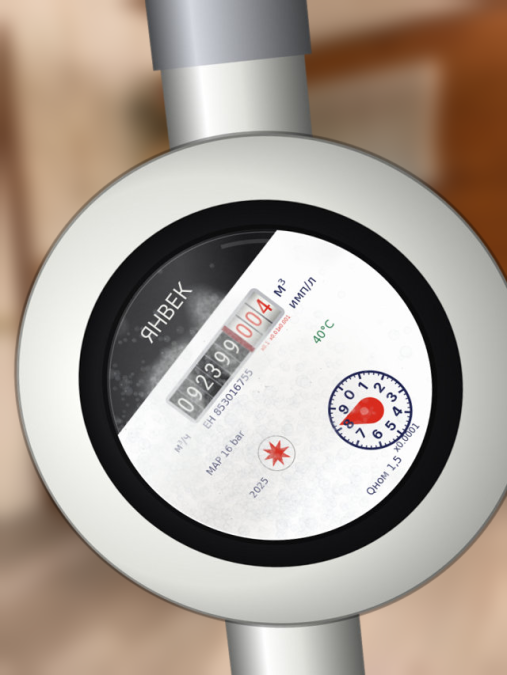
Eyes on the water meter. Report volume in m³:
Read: 92399.0048 m³
